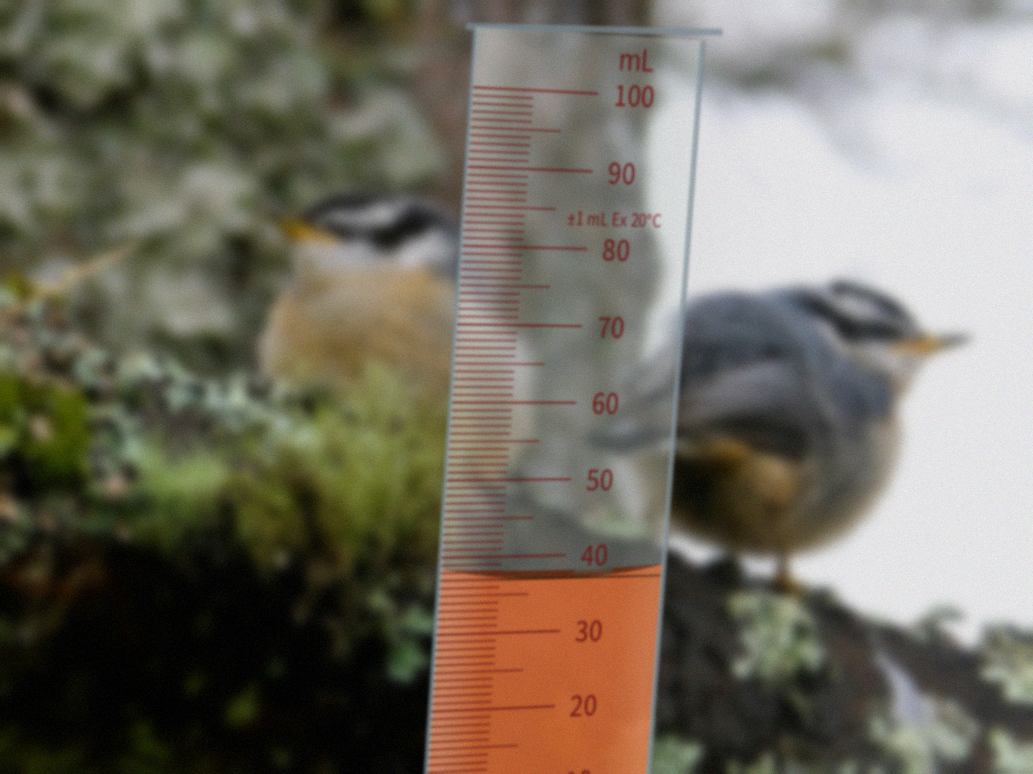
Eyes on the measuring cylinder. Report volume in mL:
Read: 37 mL
